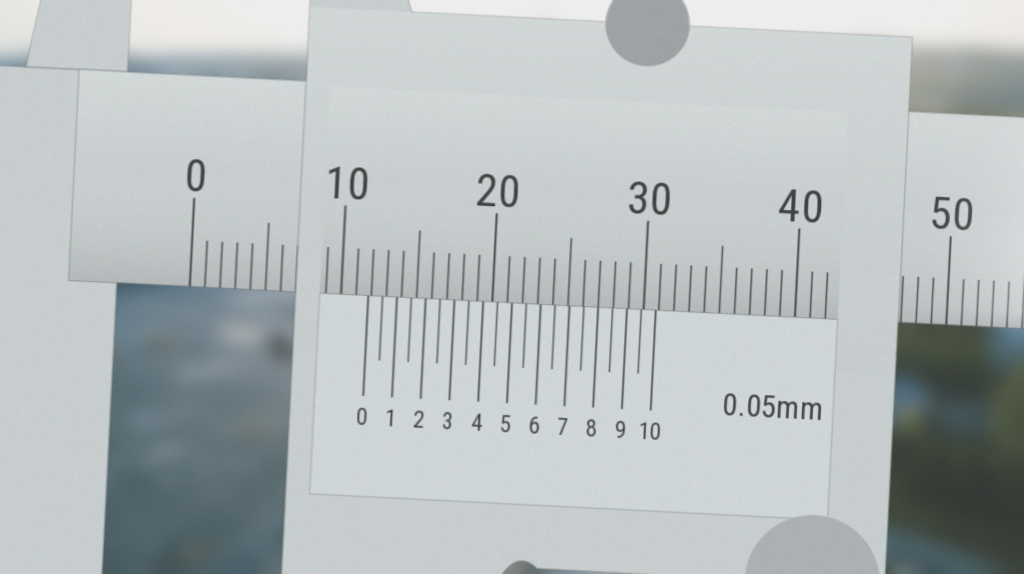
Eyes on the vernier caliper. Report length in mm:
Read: 11.8 mm
